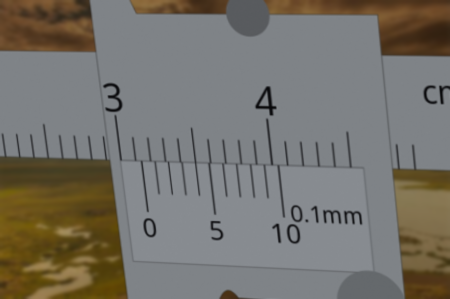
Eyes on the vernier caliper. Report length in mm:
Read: 31.4 mm
